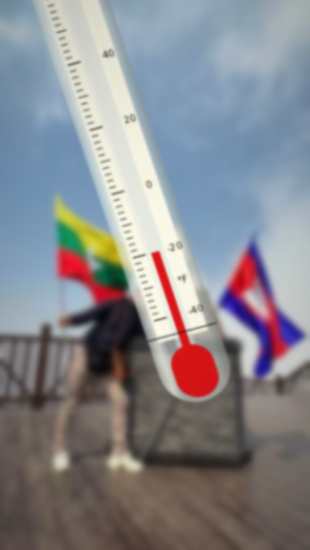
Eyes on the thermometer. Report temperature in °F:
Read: -20 °F
